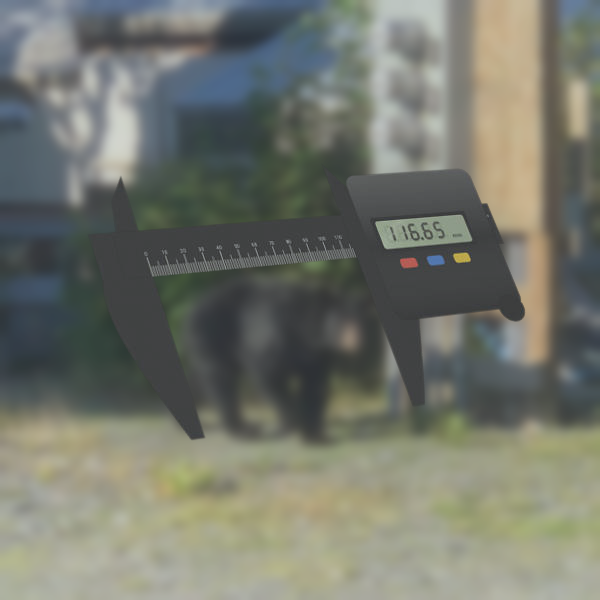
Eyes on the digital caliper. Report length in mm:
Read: 116.65 mm
